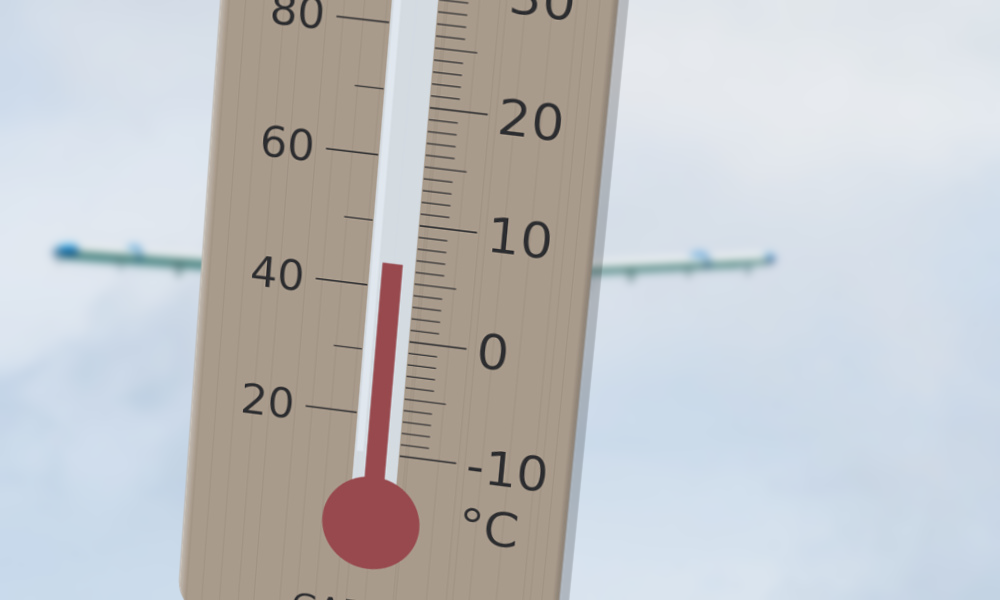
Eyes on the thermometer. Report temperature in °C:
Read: 6.5 °C
